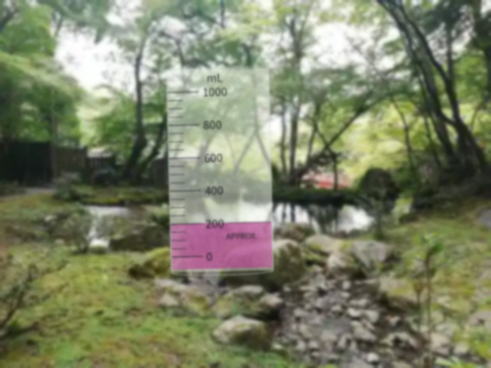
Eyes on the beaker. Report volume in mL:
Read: 200 mL
